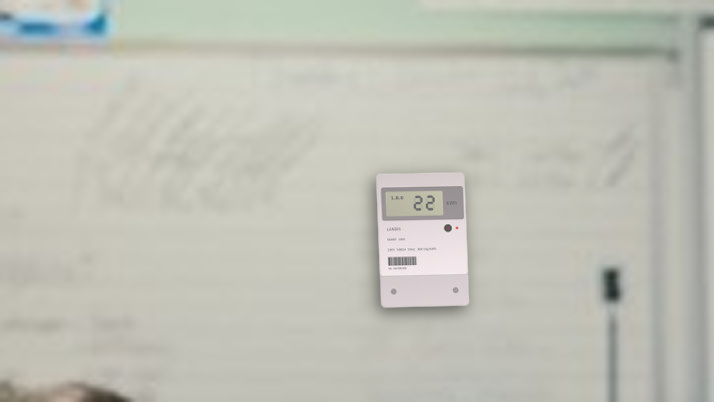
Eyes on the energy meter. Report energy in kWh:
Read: 22 kWh
